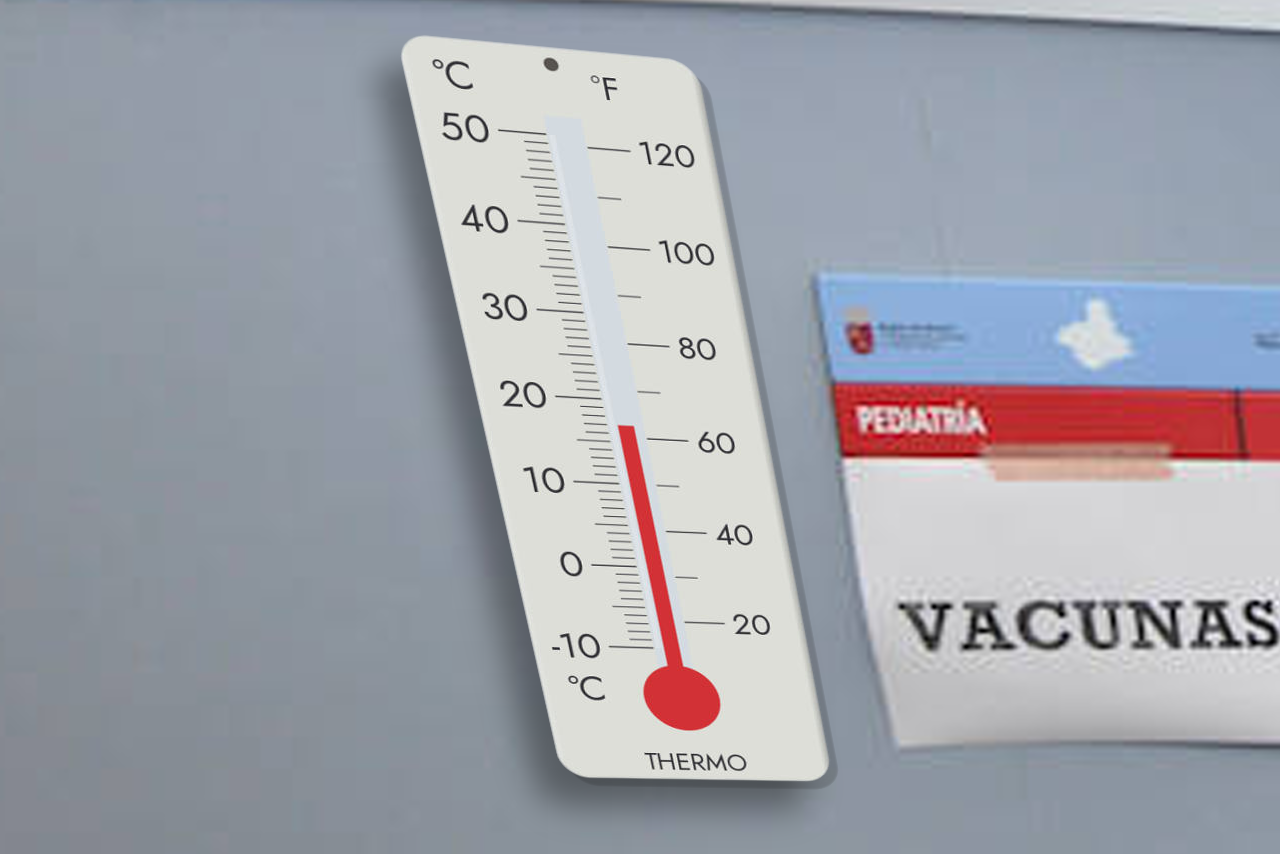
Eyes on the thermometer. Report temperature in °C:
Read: 17 °C
